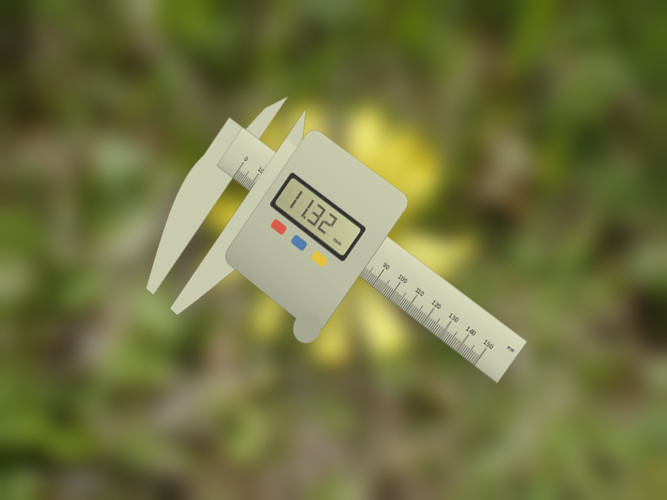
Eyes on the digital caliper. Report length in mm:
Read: 11.32 mm
